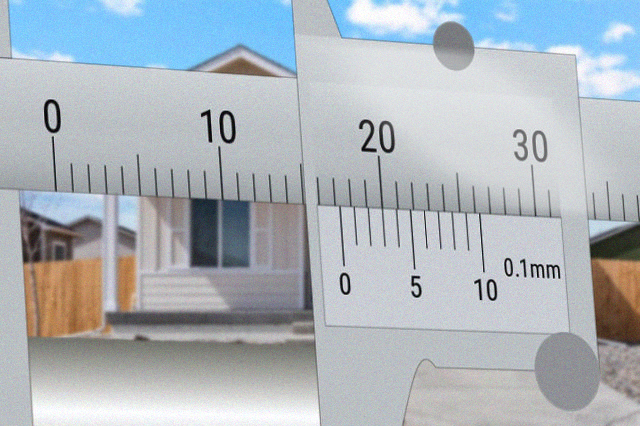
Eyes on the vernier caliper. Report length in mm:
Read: 17.3 mm
